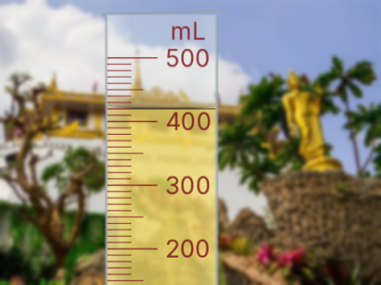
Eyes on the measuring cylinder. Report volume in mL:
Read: 420 mL
